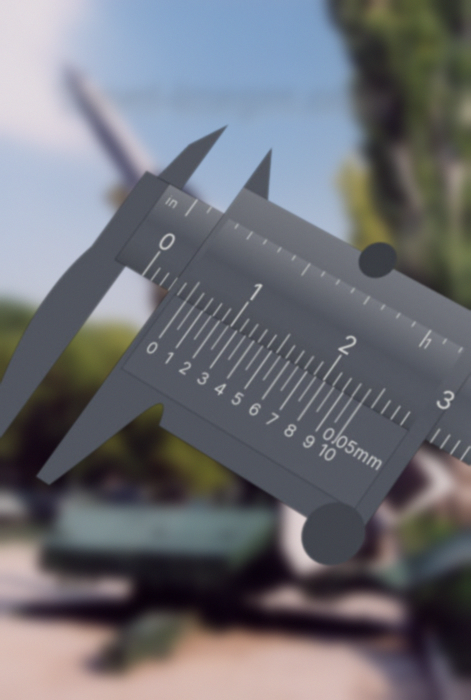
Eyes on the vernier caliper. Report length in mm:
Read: 5.0 mm
